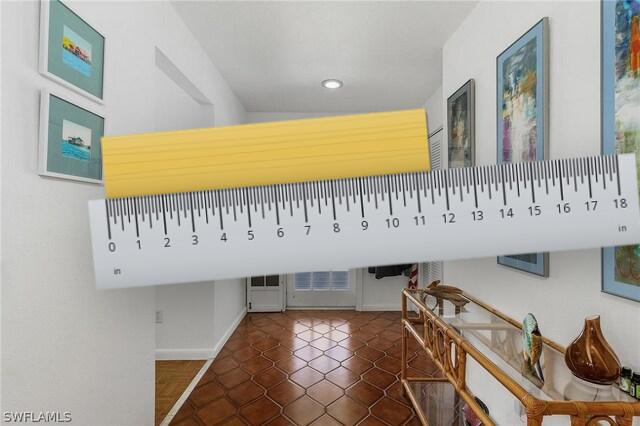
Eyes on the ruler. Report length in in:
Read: 11.5 in
